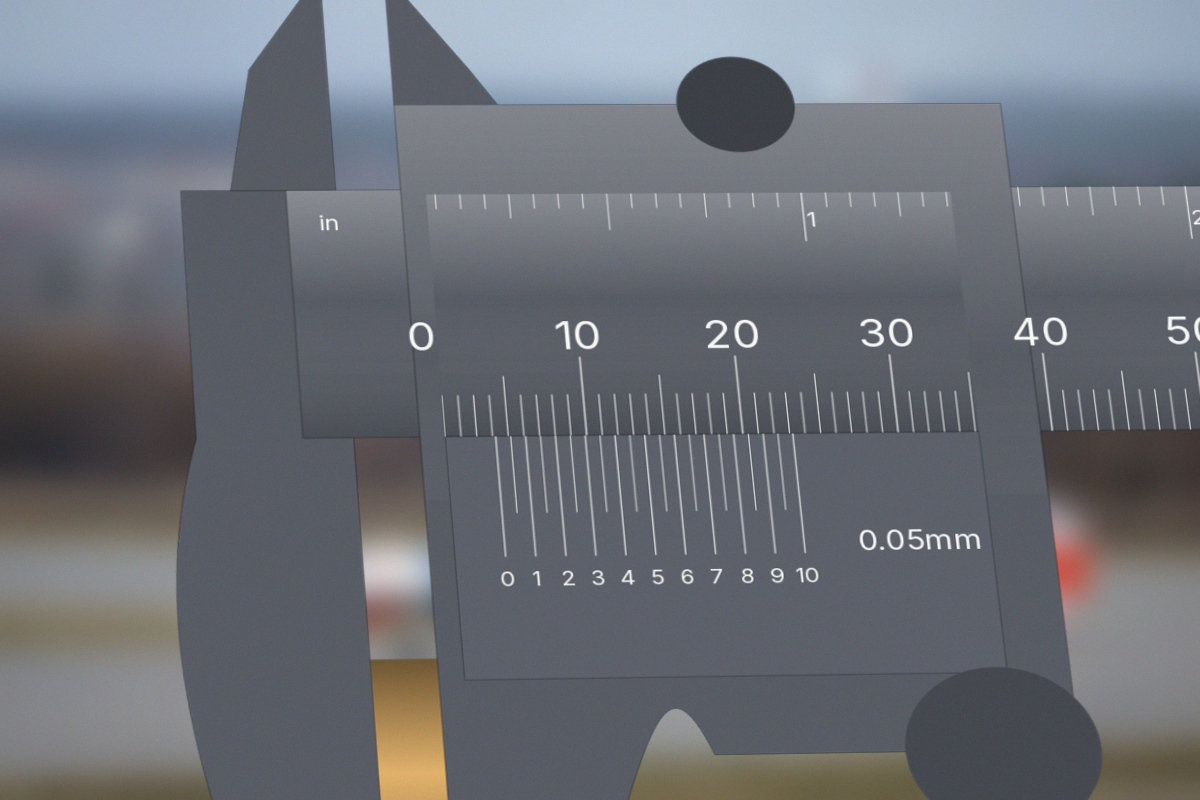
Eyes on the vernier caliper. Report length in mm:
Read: 4.2 mm
